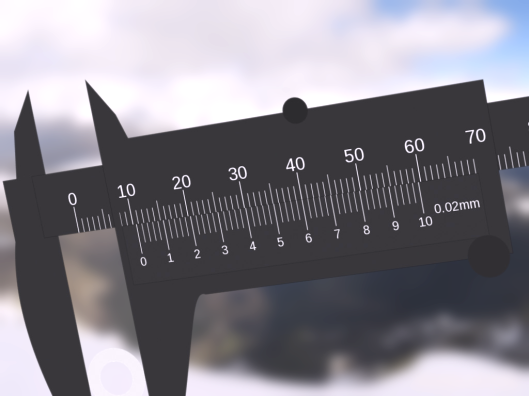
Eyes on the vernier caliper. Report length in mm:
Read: 10.6 mm
